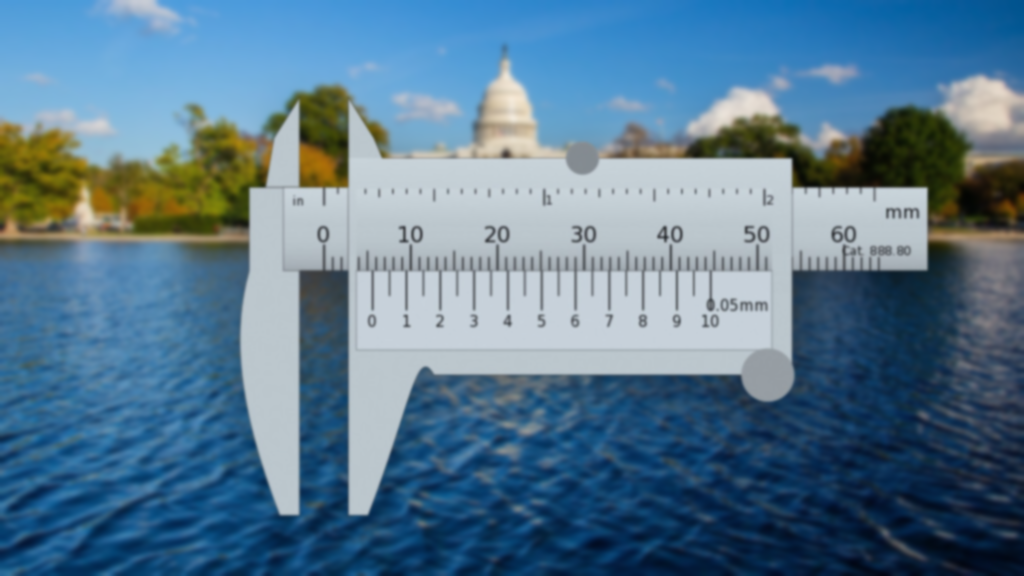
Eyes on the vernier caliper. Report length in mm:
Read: 5.6 mm
